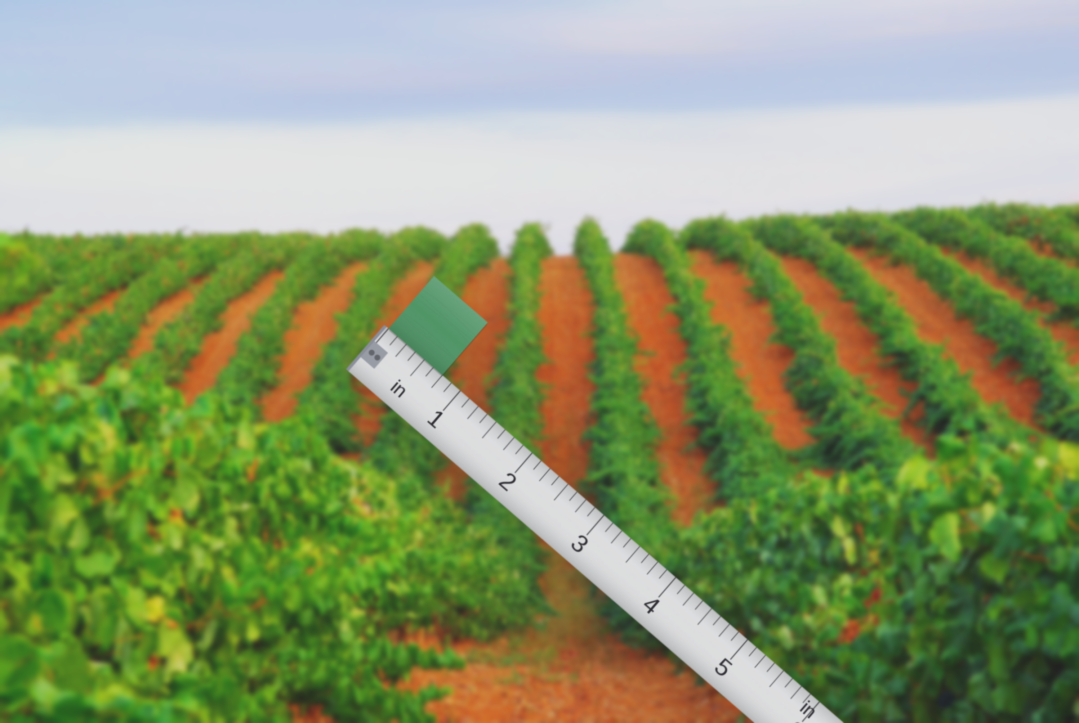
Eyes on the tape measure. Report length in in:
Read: 0.75 in
